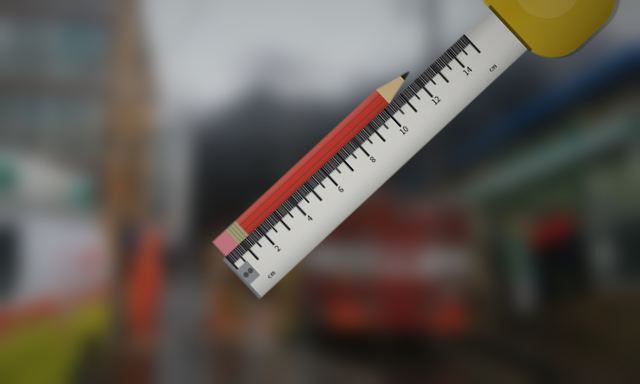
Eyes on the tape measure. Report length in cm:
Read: 12 cm
